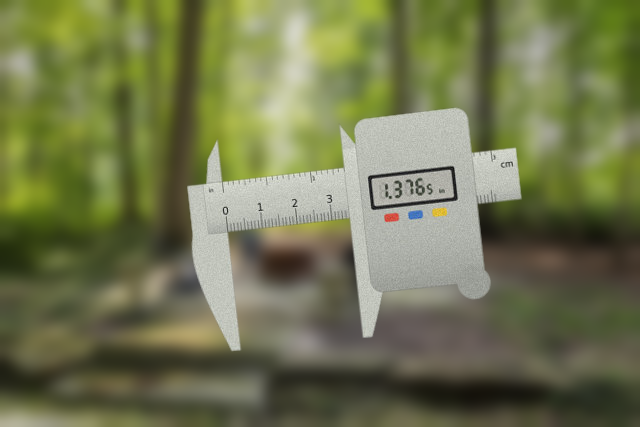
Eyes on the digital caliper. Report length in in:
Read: 1.3765 in
